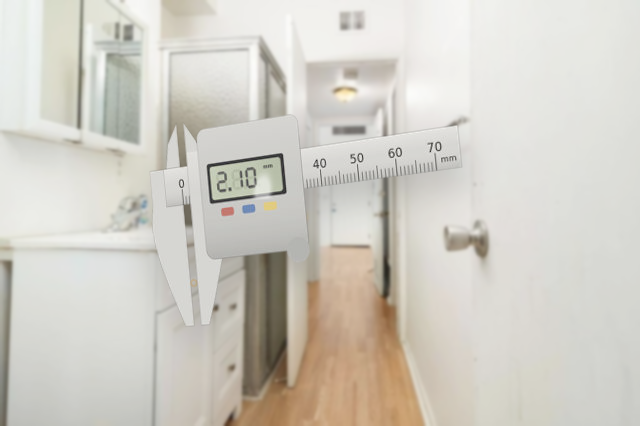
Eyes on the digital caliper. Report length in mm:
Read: 2.10 mm
